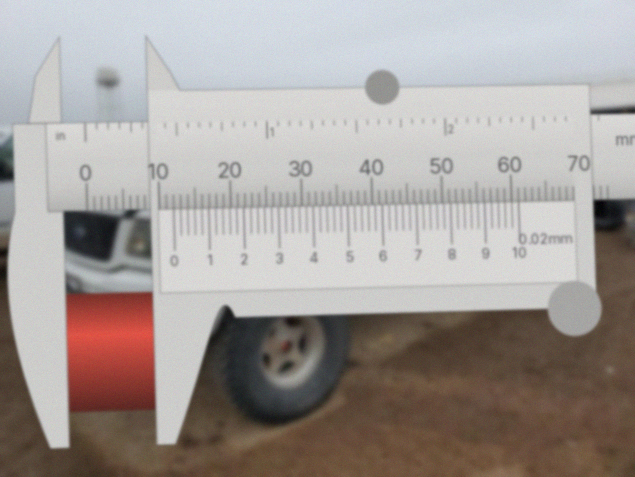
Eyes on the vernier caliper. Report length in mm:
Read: 12.0 mm
